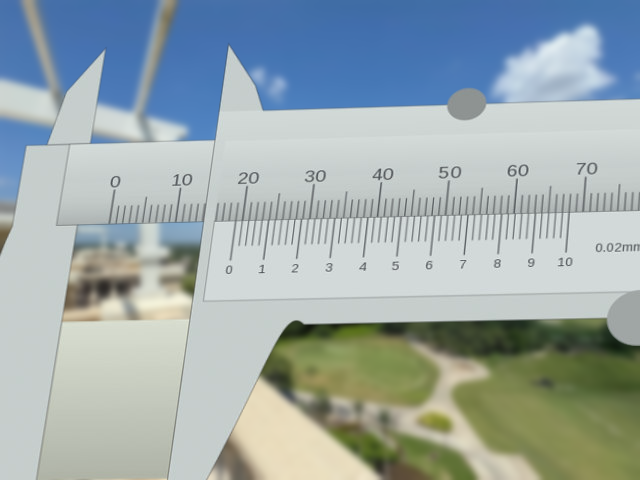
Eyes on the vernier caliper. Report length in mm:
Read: 19.0 mm
